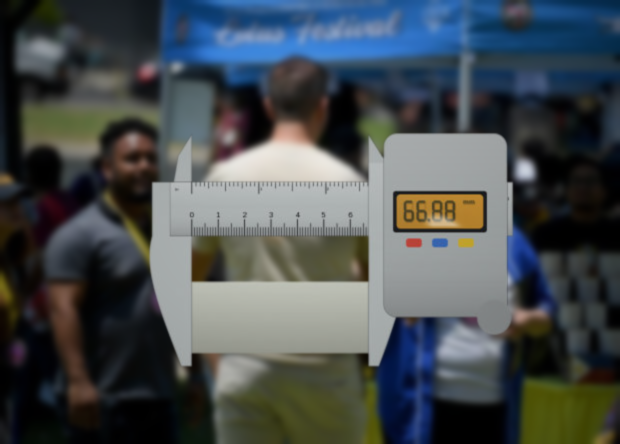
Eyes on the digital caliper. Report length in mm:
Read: 66.88 mm
